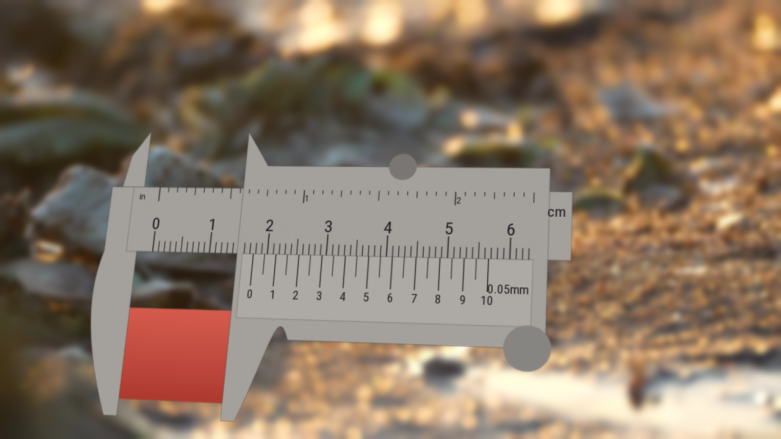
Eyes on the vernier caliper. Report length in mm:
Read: 17.6 mm
